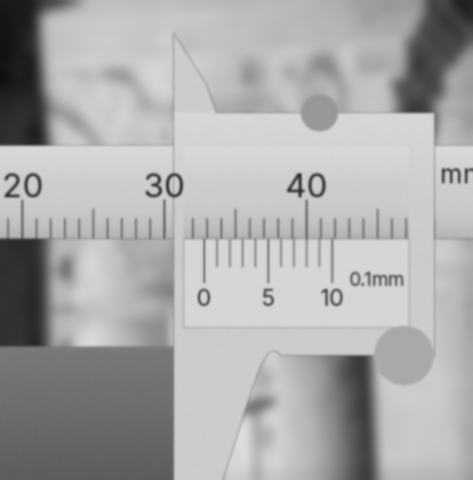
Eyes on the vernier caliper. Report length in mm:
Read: 32.8 mm
